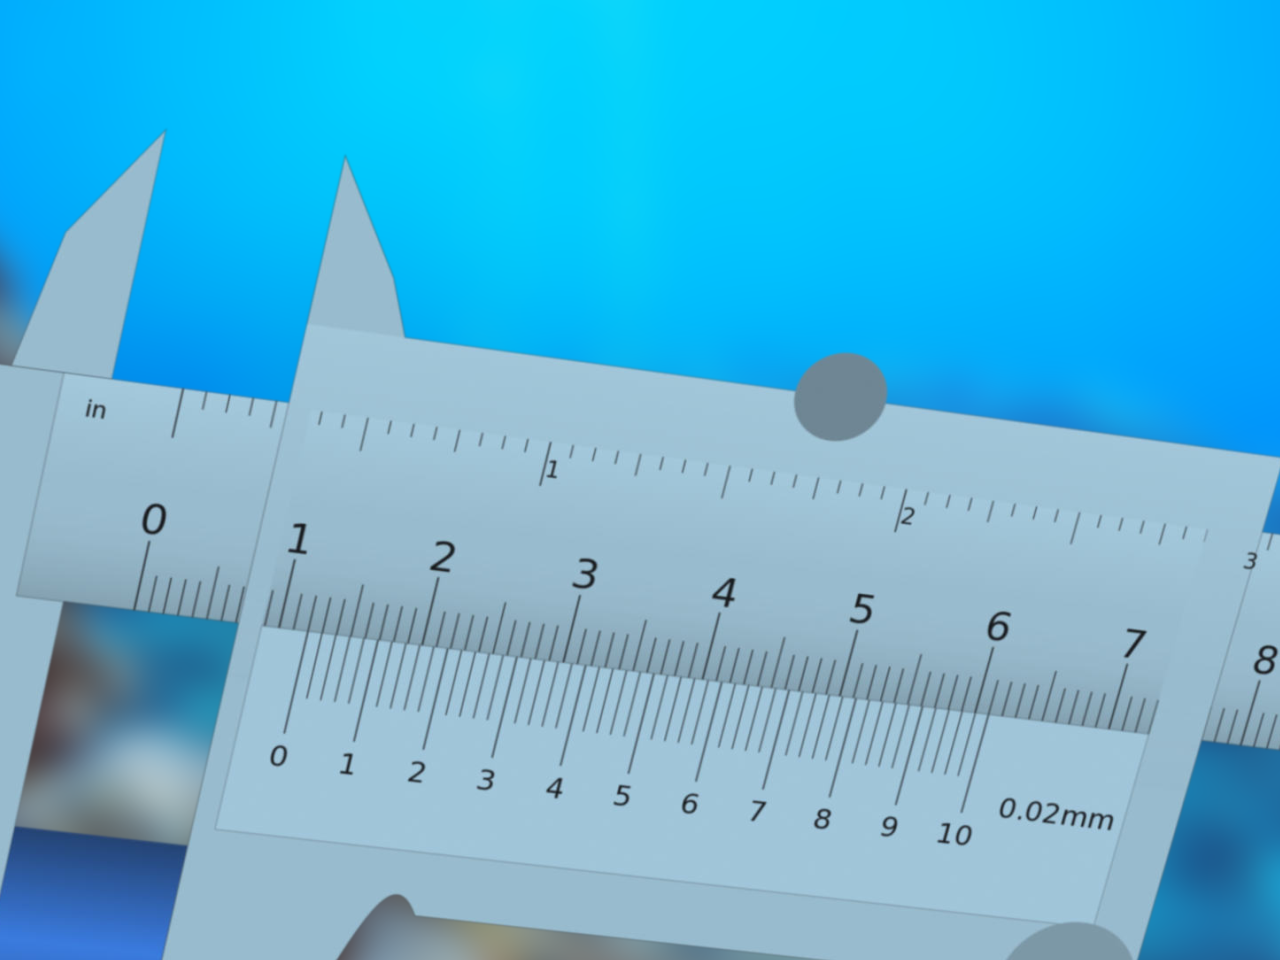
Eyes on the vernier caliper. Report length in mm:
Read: 12.0 mm
